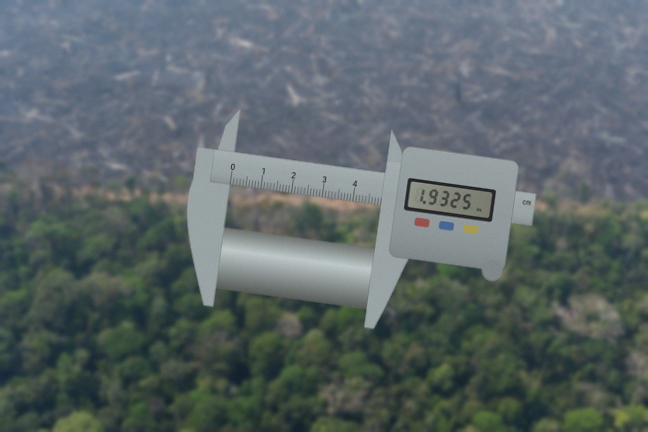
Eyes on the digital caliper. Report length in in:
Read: 1.9325 in
